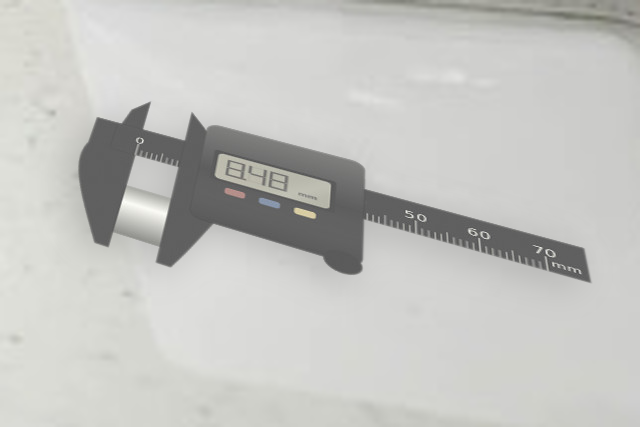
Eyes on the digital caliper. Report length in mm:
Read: 8.48 mm
